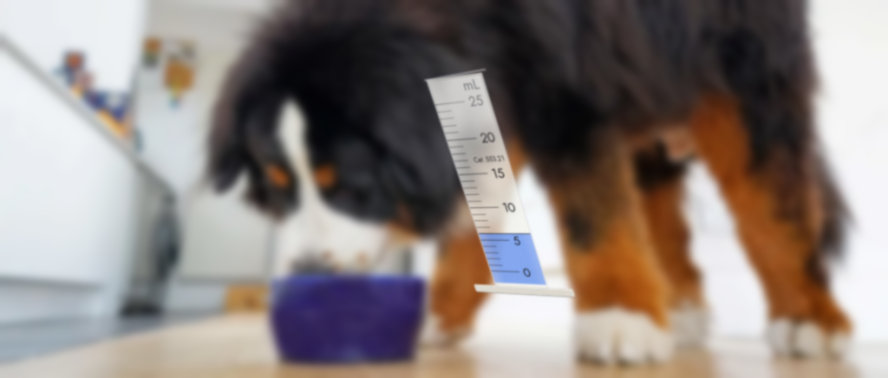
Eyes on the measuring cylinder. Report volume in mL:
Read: 6 mL
